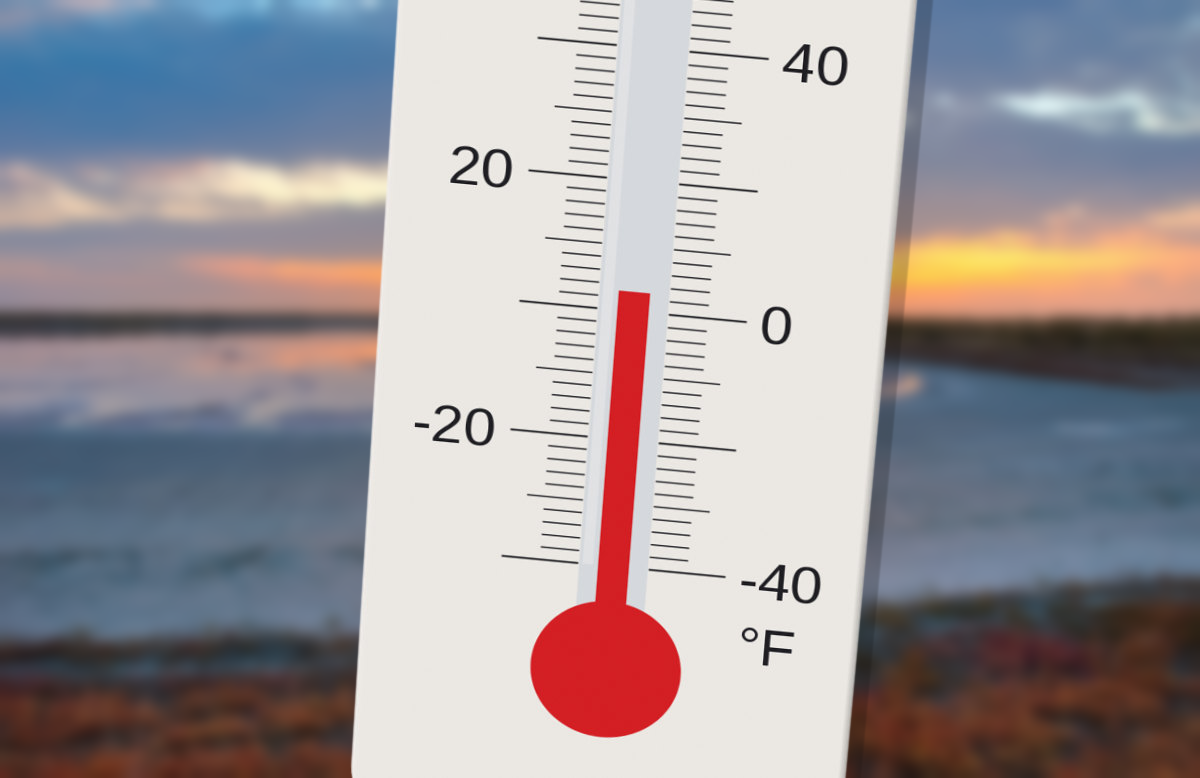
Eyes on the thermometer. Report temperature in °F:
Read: 3 °F
